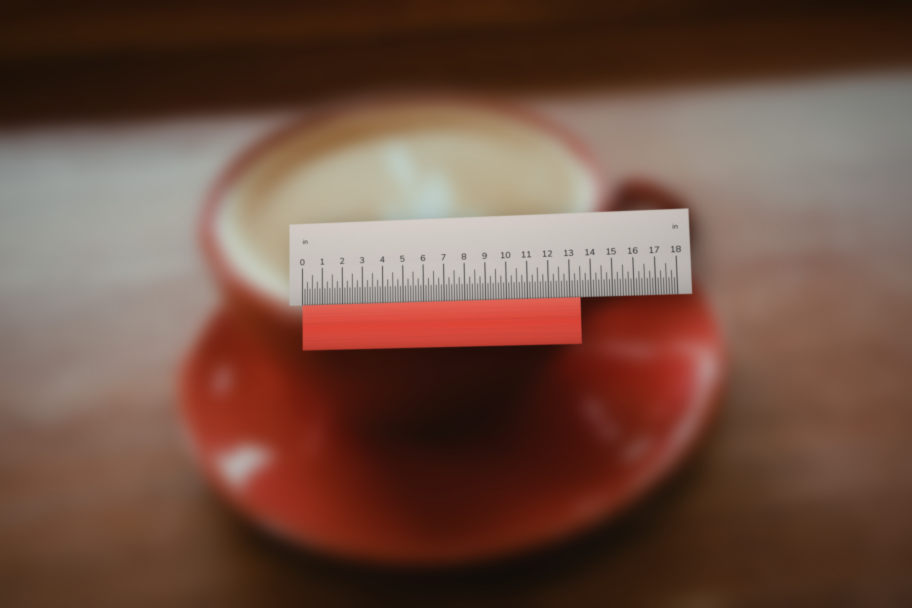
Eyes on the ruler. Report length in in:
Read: 13.5 in
